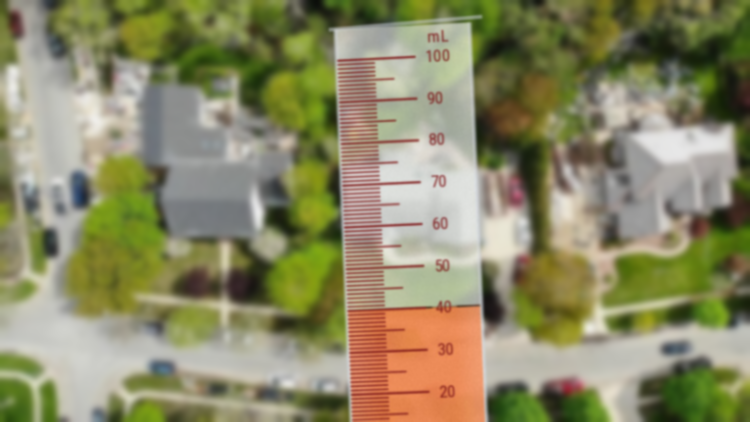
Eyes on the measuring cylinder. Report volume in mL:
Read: 40 mL
